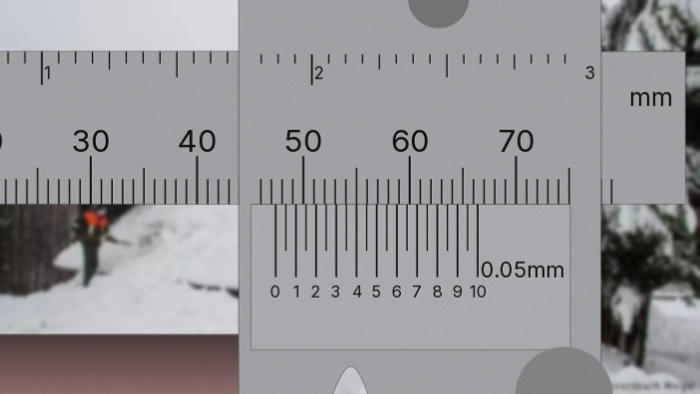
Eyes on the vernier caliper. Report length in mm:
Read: 47.4 mm
